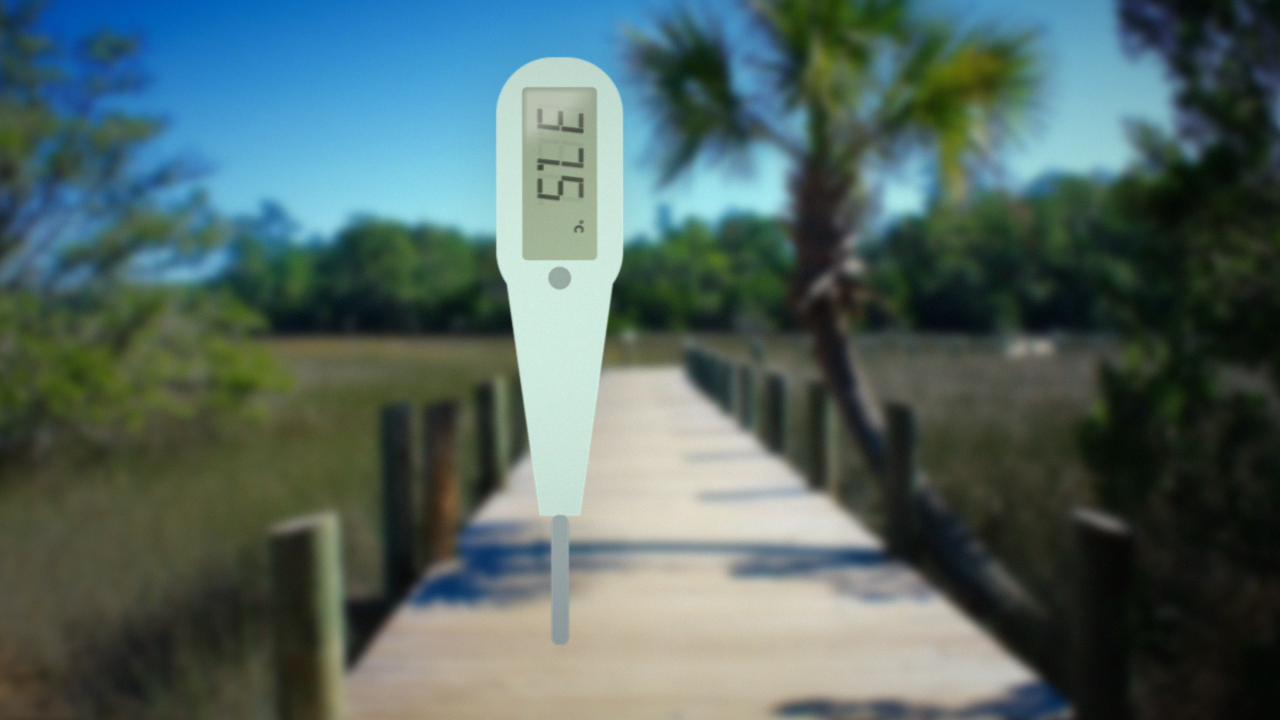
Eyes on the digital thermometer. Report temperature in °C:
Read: 37.5 °C
